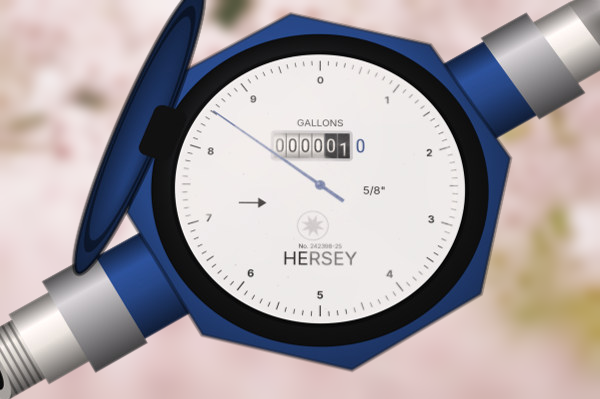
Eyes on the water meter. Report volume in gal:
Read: 8.5 gal
